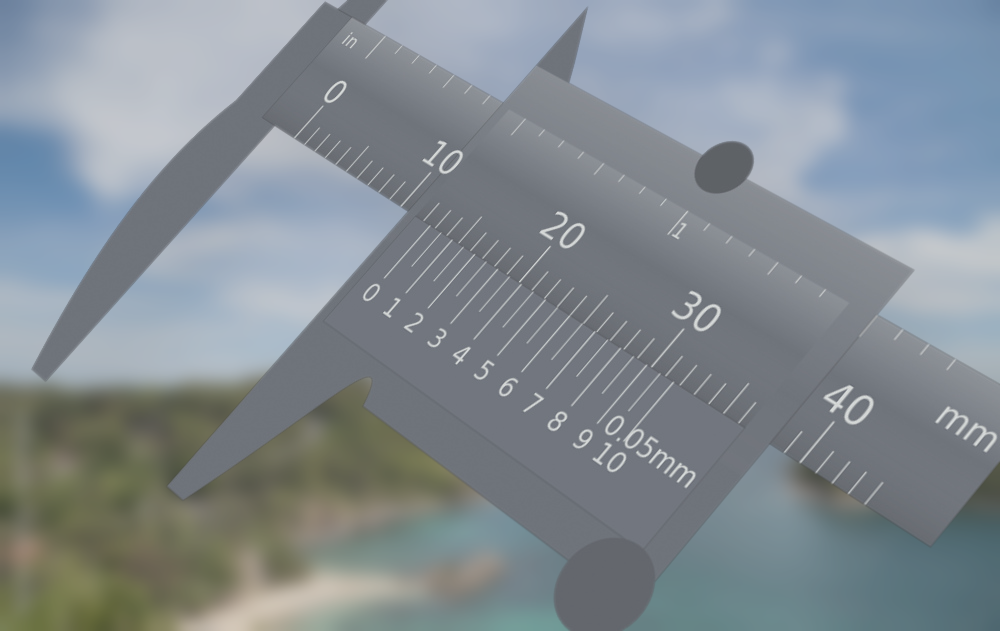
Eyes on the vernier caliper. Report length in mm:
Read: 12.6 mm
